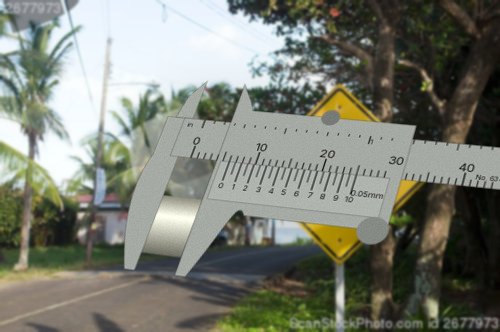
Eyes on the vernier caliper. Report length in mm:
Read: 6.0 mm
